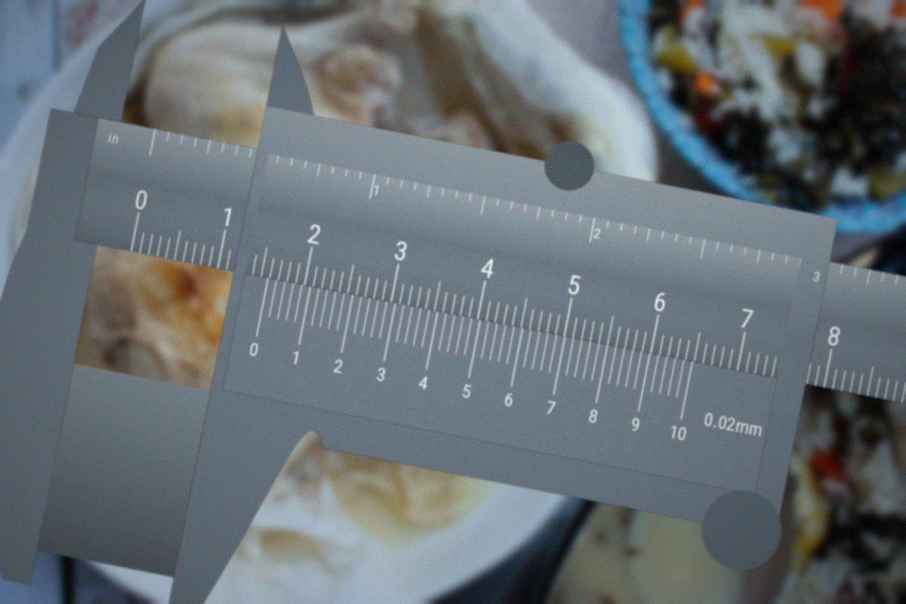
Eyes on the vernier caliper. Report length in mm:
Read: 15.8 mm
